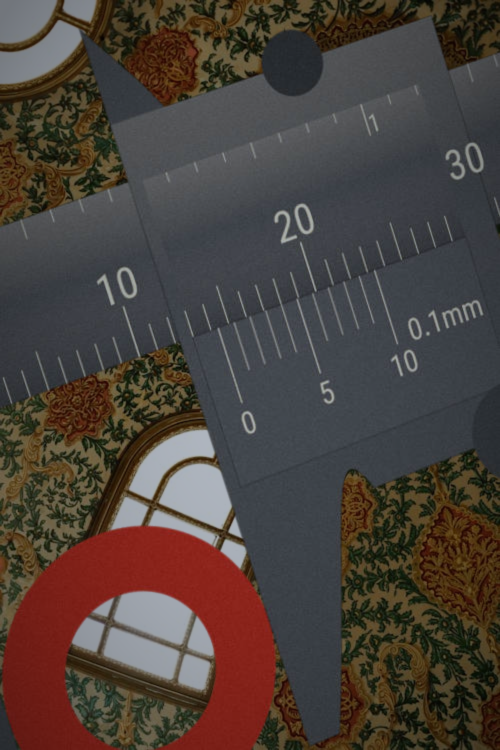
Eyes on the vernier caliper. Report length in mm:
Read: 14.4 mm
